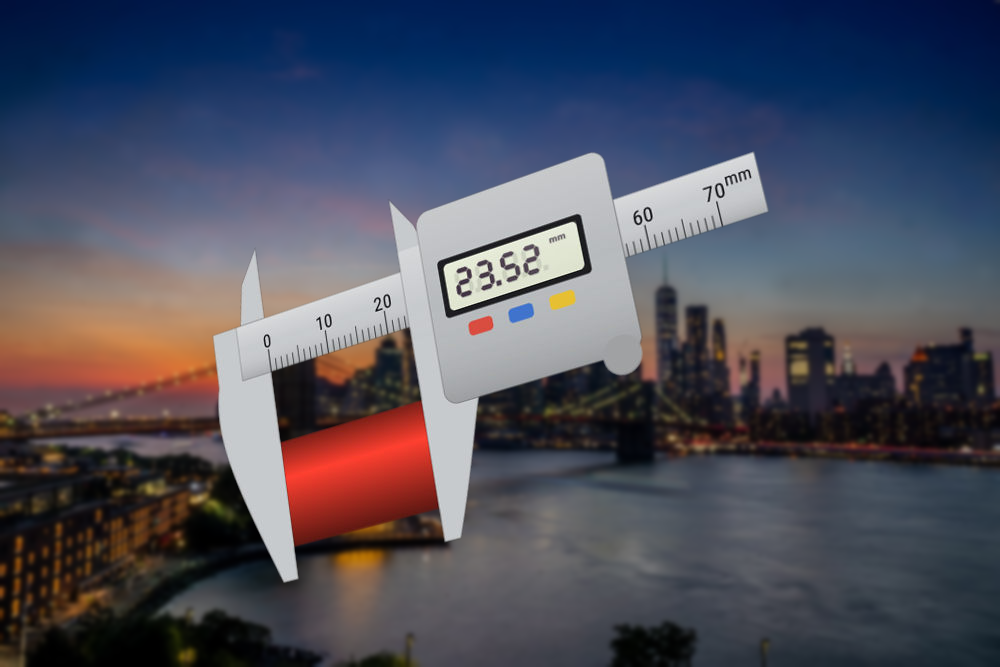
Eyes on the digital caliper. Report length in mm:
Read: 23.52 mm
